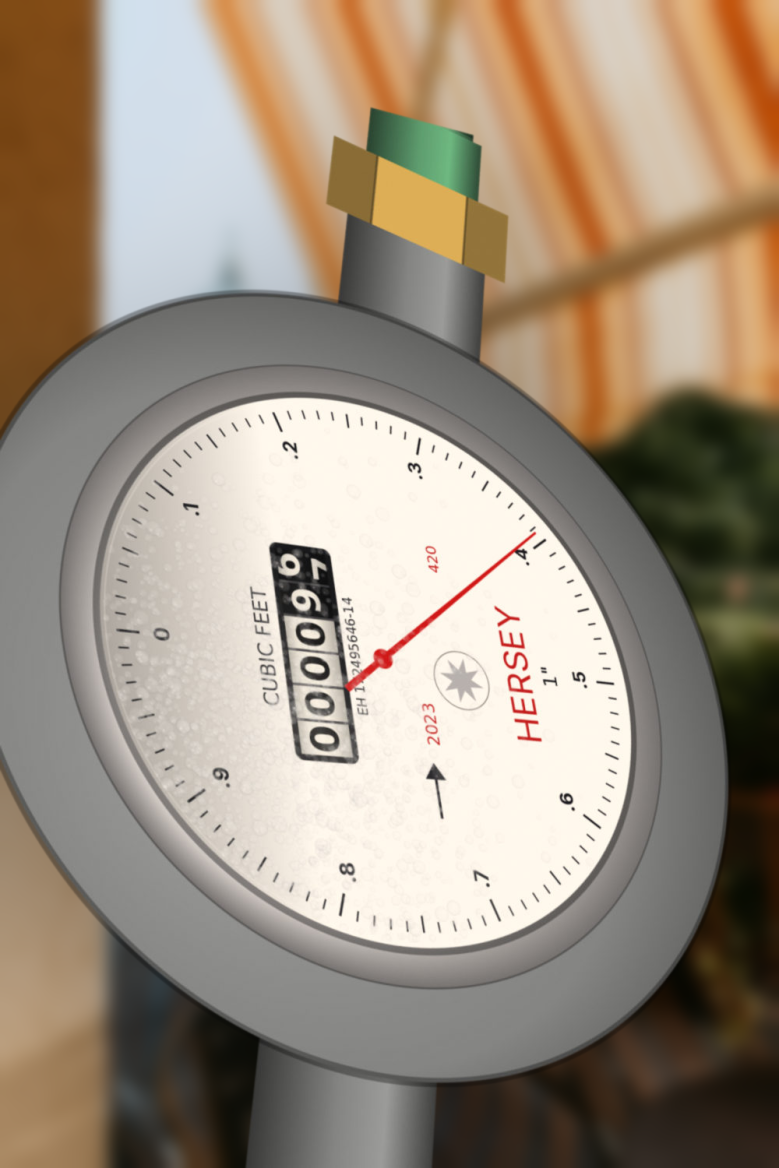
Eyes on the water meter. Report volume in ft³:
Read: 96.39 ft³
